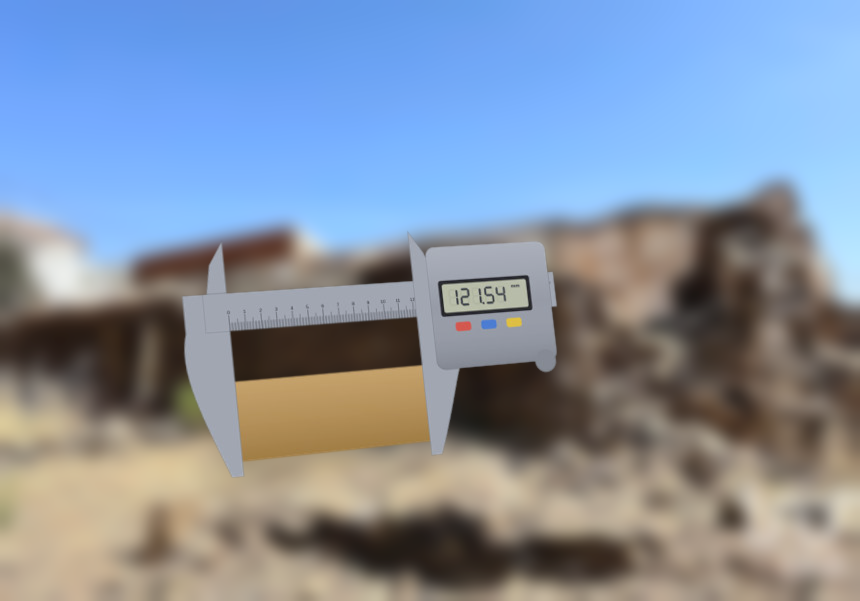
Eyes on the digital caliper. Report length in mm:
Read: 121.54 mm
